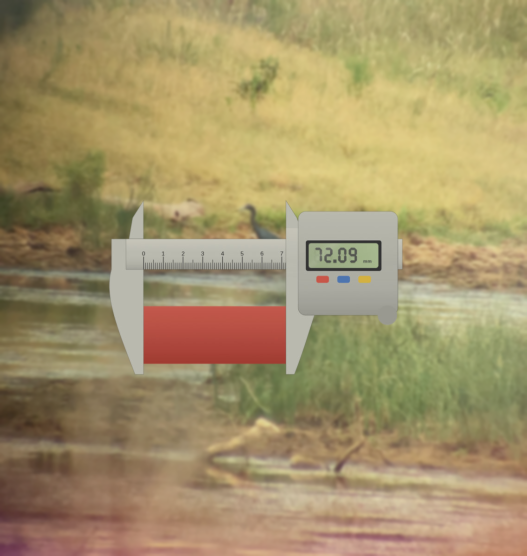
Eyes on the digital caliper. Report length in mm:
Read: 72.09 mm
